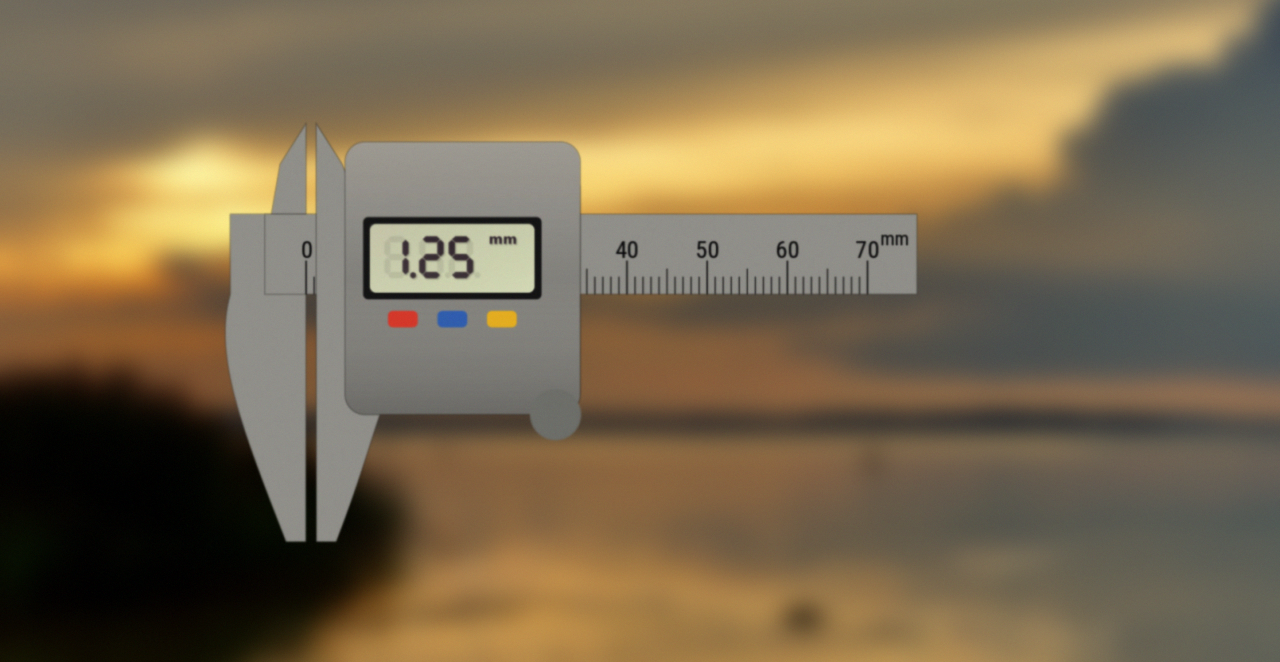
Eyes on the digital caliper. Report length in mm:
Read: 1.25 mm
